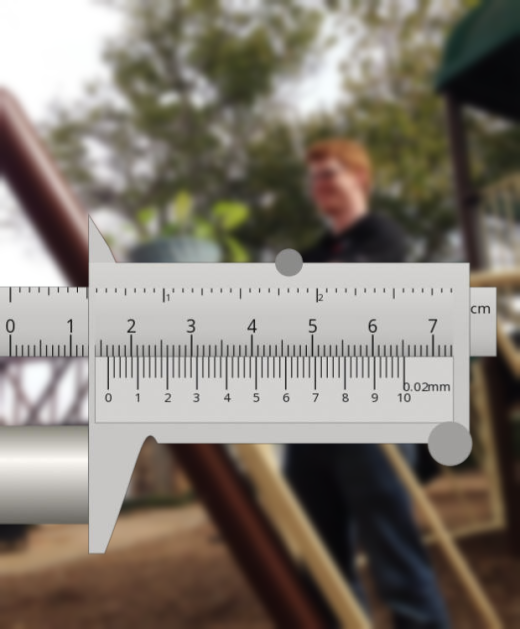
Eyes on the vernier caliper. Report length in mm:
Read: 16.2 mm
